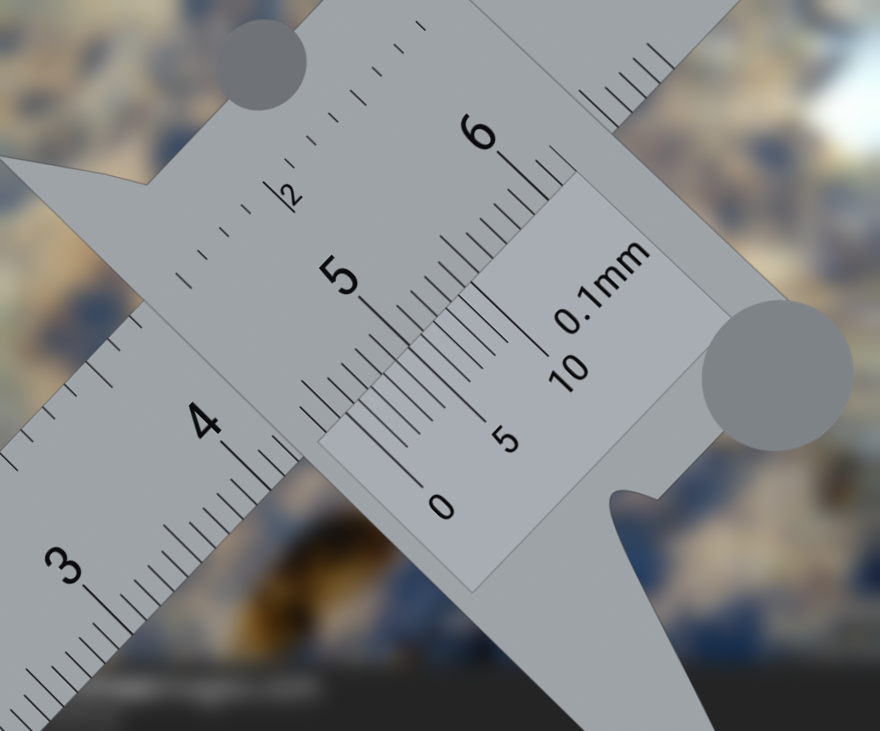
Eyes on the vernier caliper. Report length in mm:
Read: 45.4 mm
